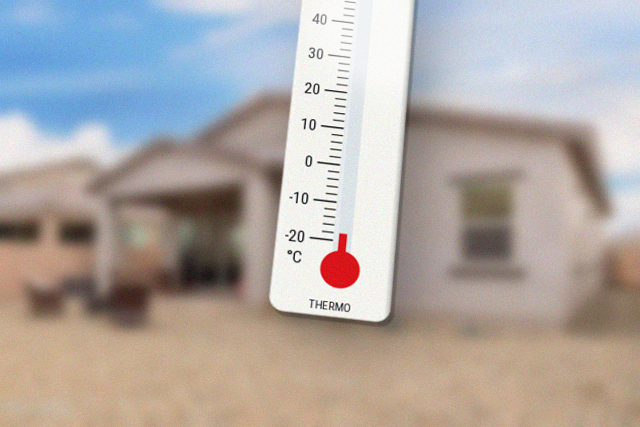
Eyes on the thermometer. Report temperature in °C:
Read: -18 °C
